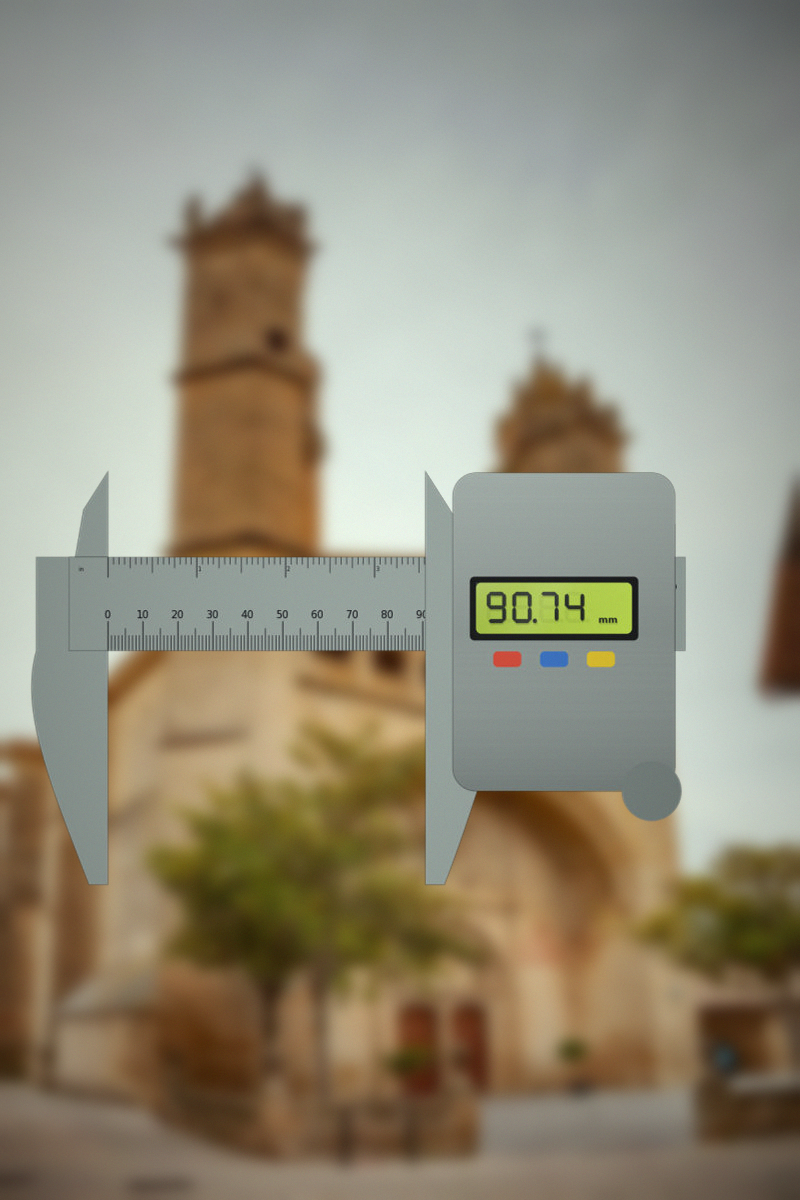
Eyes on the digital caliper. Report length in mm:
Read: 90.74 mm
